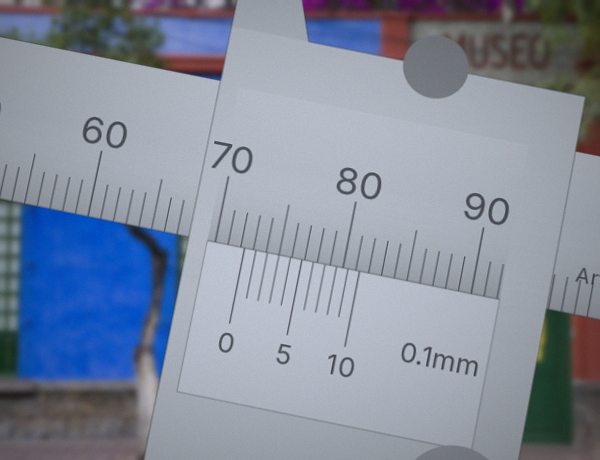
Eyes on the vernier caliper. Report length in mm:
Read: 72.3 mm
